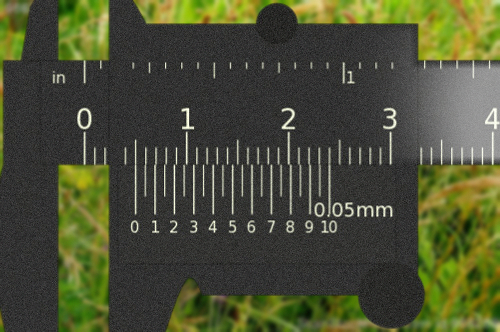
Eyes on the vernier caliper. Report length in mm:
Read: 5.0 mm
